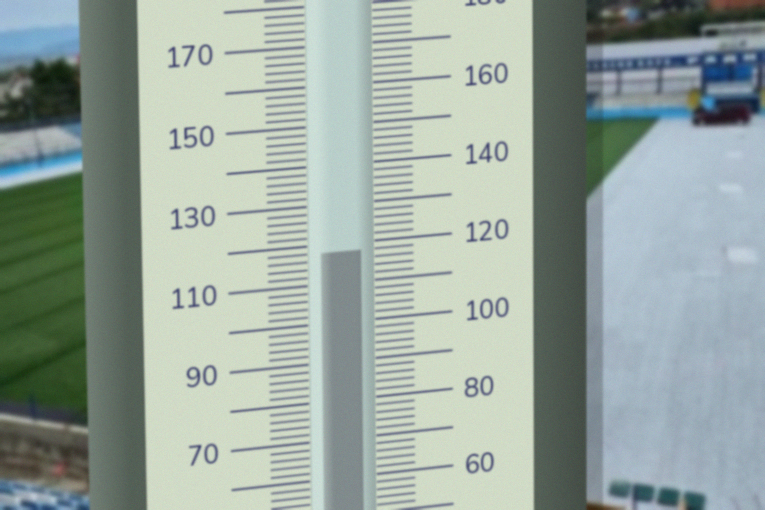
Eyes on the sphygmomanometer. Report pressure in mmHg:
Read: 118 mmHg
